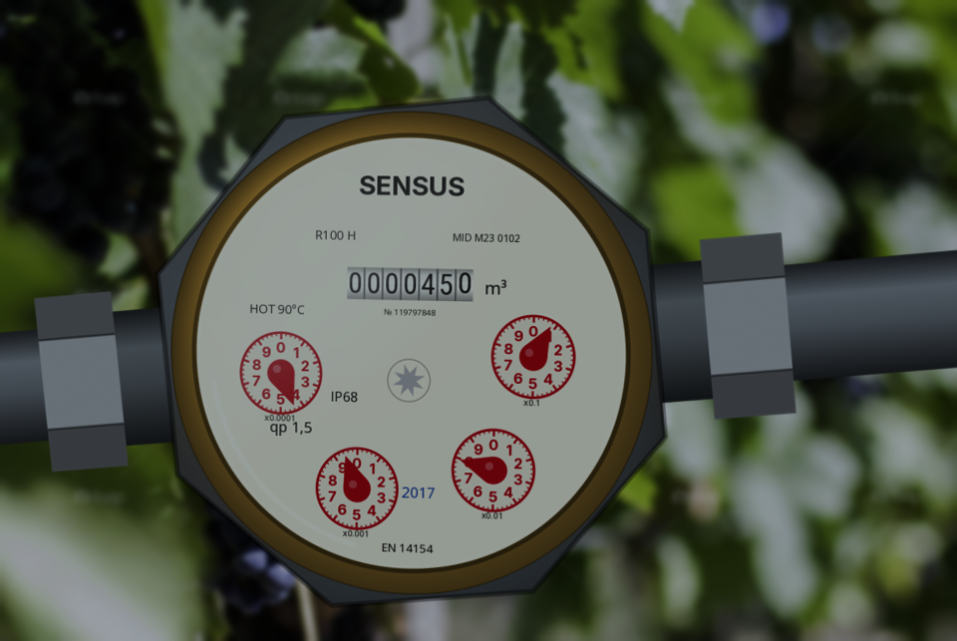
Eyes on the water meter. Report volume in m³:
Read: 450.0794 m³
